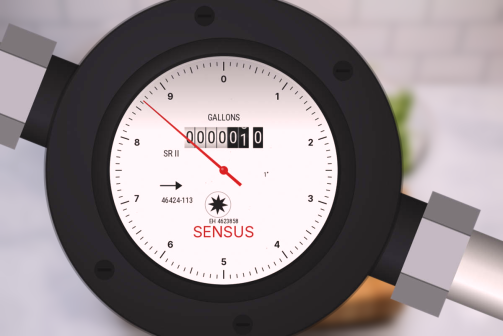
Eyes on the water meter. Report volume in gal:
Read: 8.6 gal
